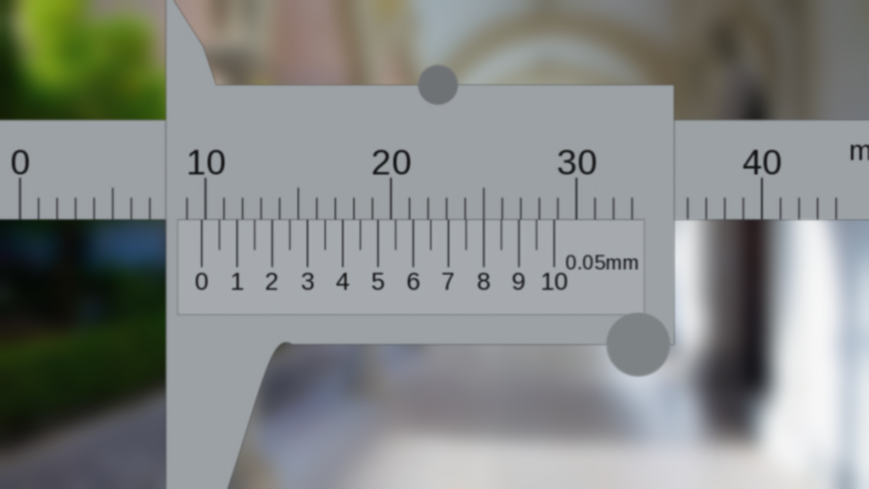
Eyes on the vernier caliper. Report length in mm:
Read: 9.8 mm
